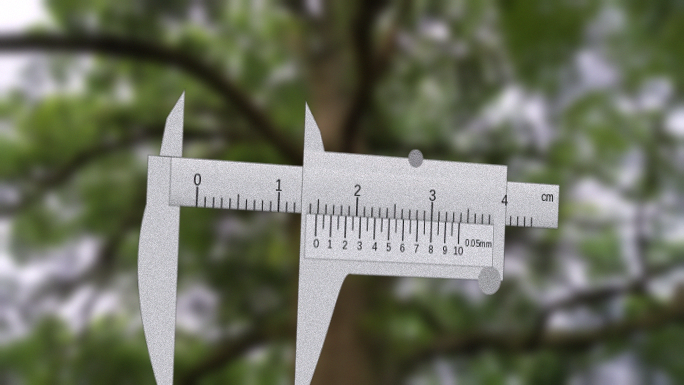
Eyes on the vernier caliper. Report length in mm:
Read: 14.8 mm
